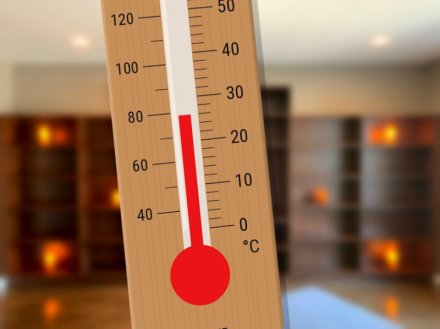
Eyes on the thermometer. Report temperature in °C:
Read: 26 °C
